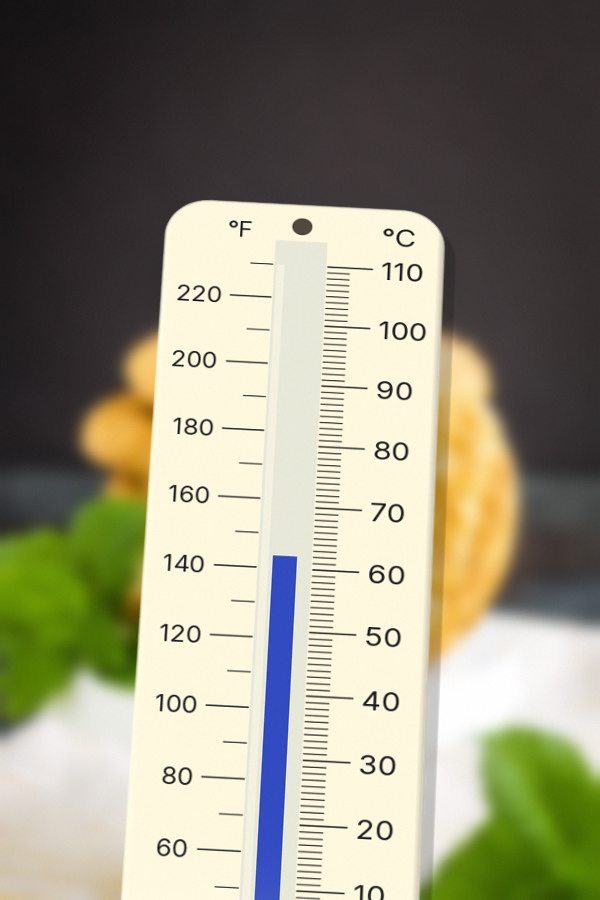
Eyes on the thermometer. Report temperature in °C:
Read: 62 °C
